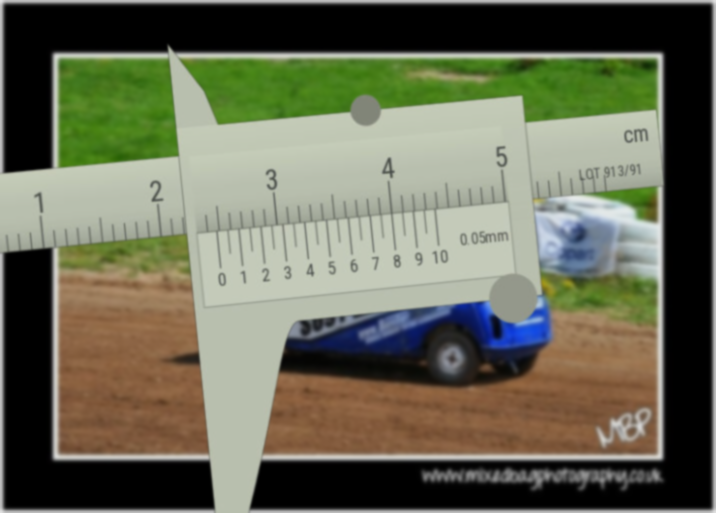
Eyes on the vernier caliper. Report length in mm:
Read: 24.8 mm
